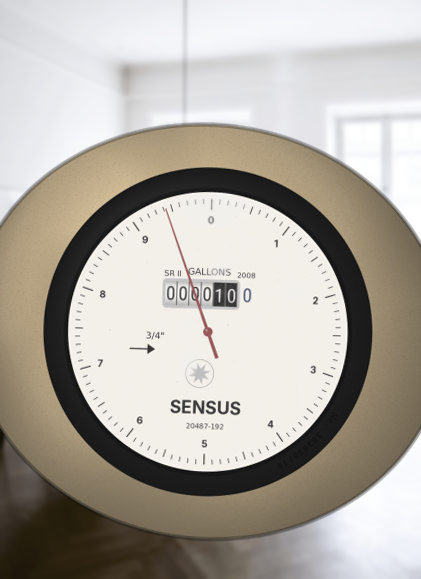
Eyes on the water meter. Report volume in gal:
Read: 99.4 gal
